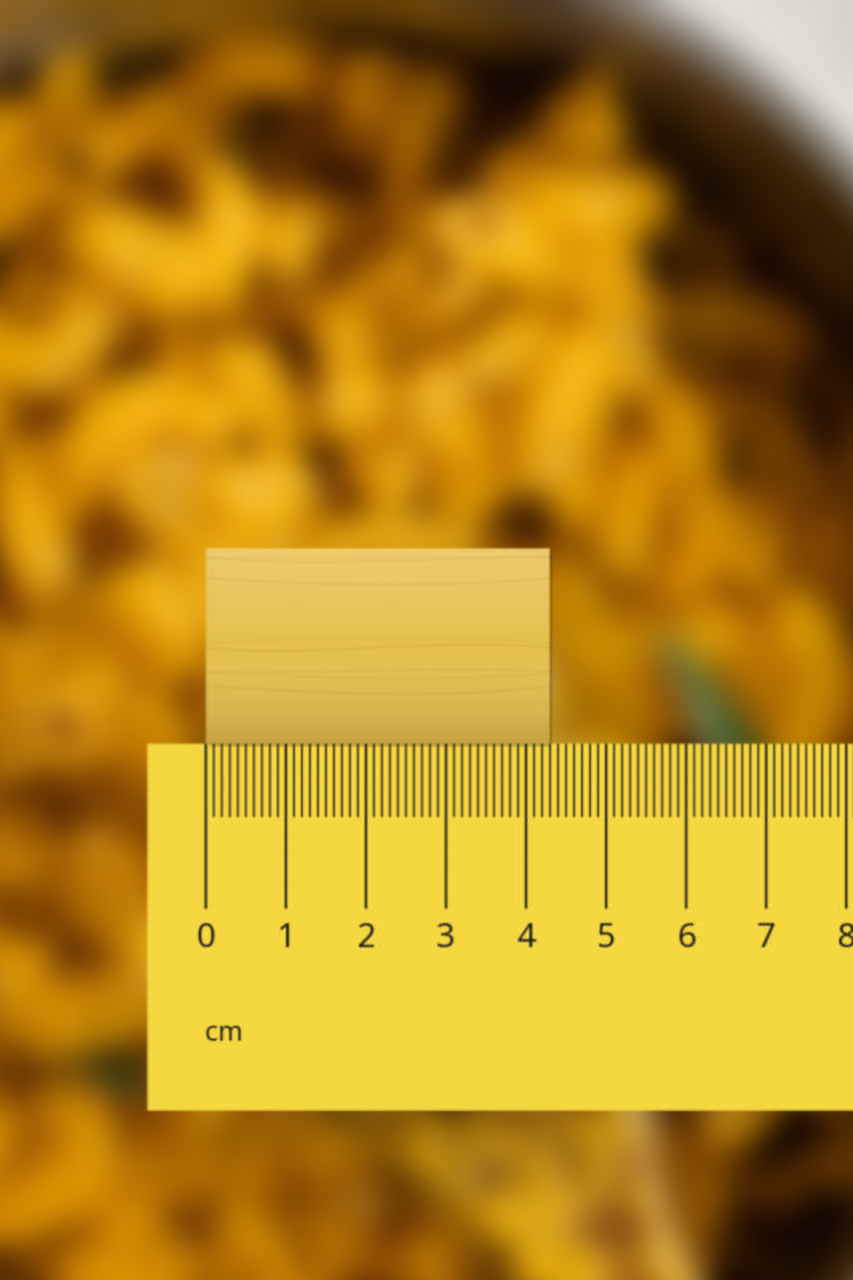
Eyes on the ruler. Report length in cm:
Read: 4.3 cm
